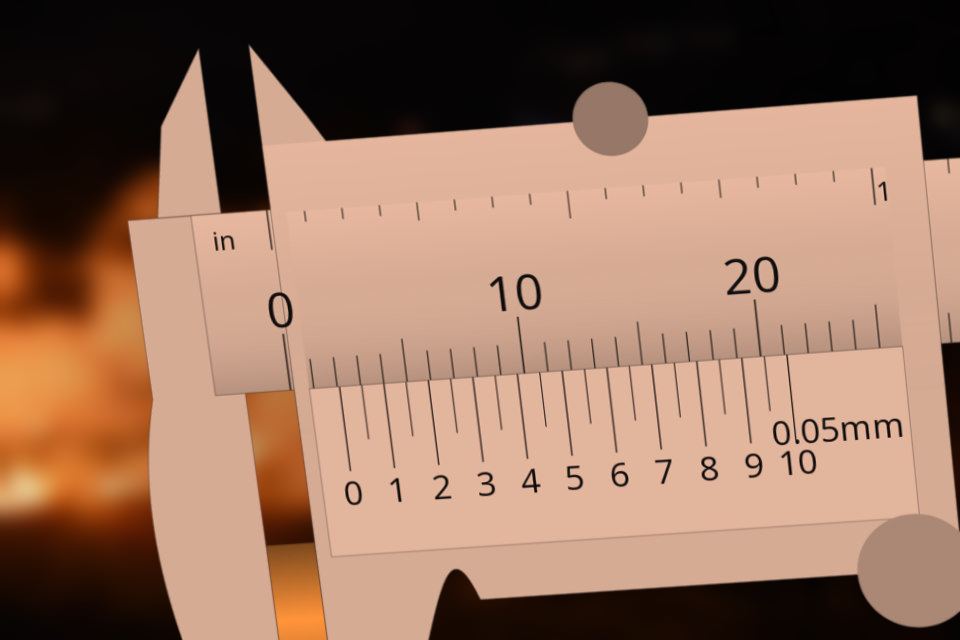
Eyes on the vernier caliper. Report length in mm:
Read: 2.1 mm
